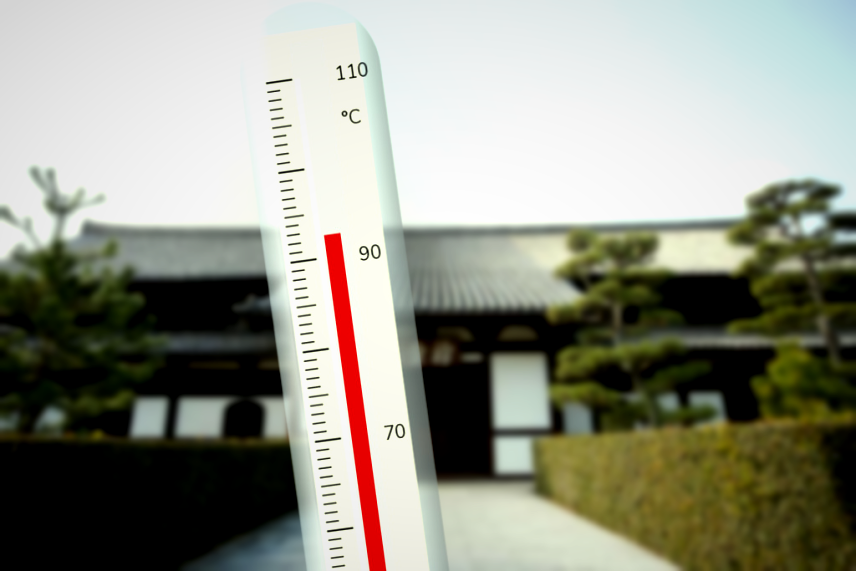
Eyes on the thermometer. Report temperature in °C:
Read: 92.5 °C
